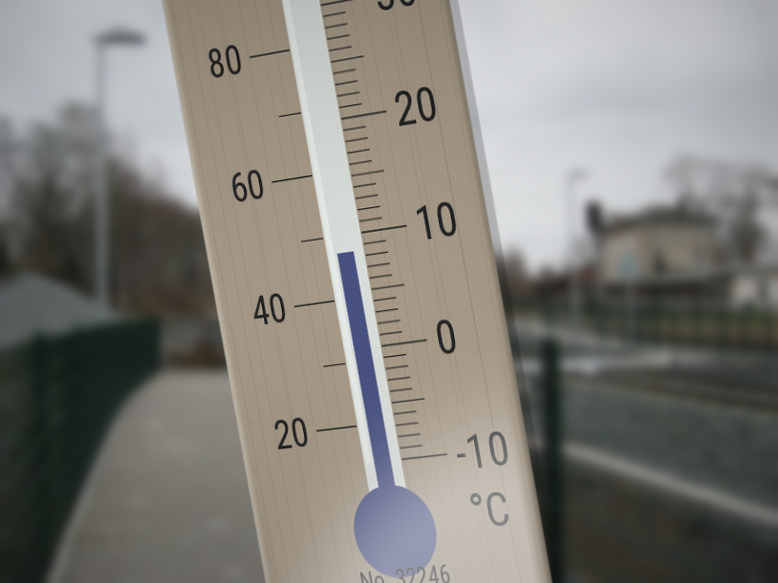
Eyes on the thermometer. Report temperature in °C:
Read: 8.5 °C
